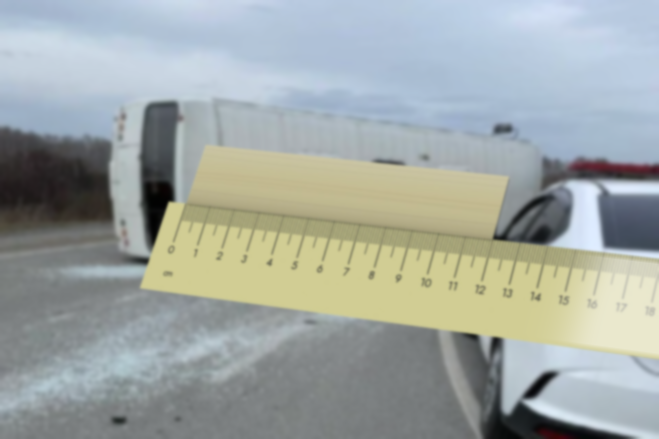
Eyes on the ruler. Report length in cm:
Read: 12 cm
